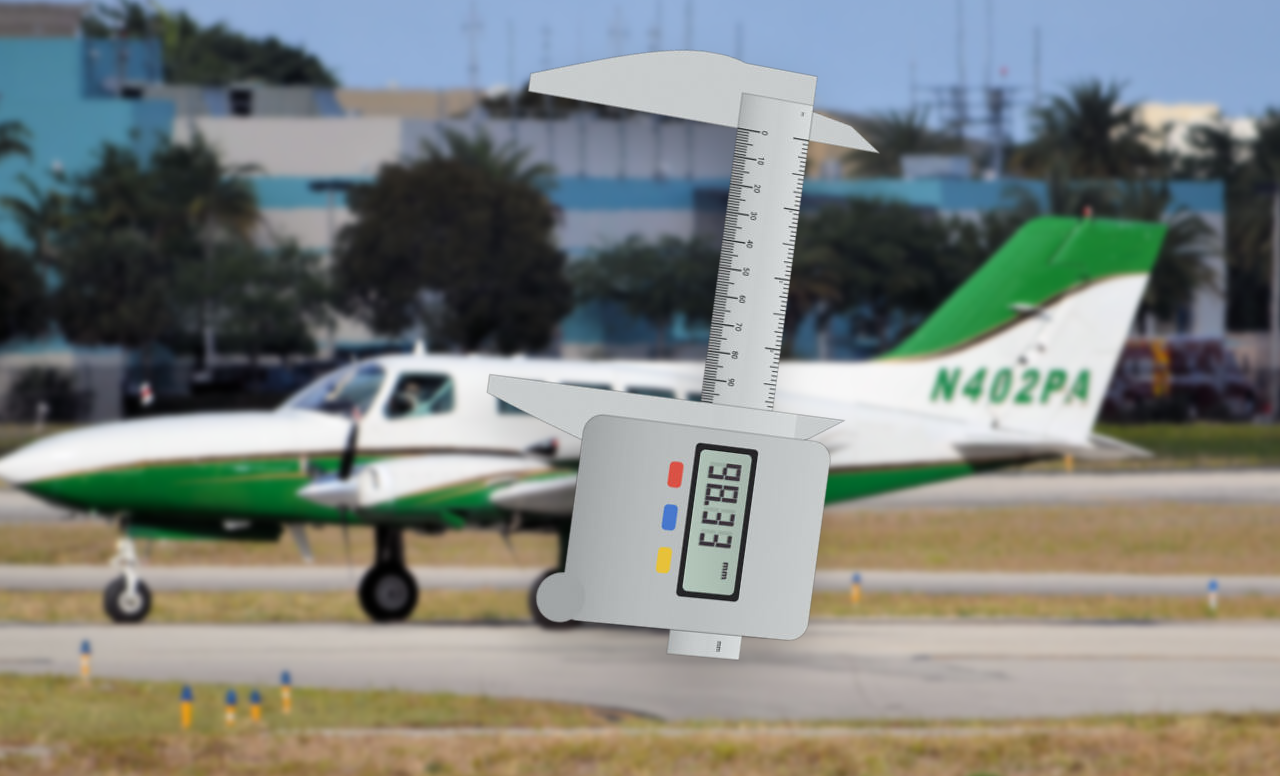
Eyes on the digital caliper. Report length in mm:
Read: 98.33 mm
